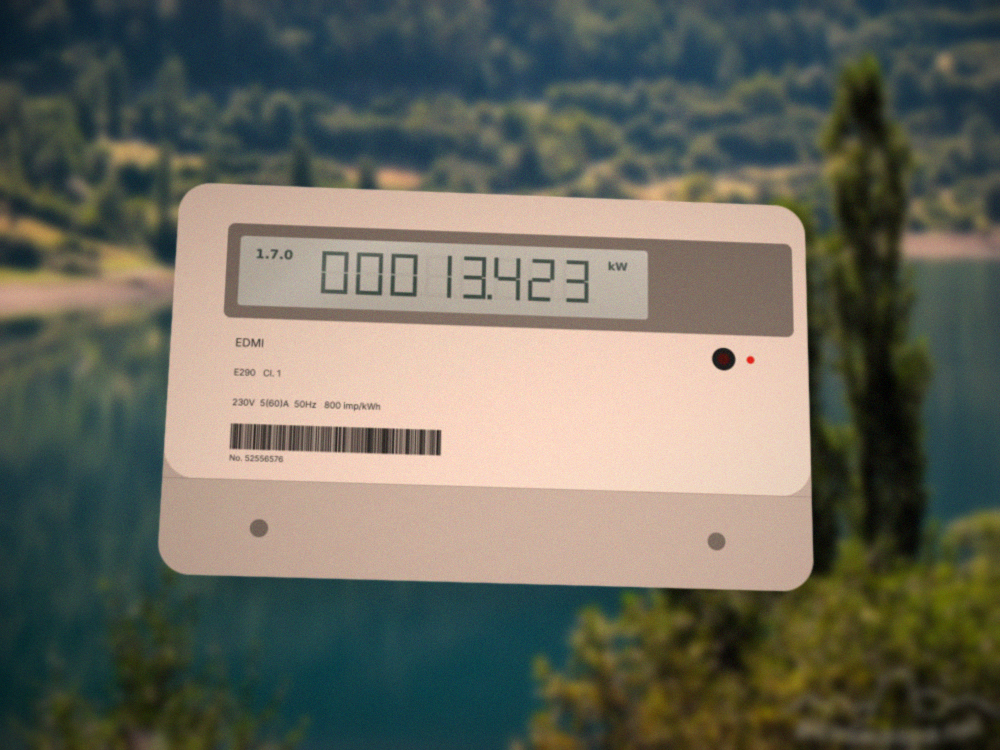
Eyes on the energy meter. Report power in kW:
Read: 13.423 kW
